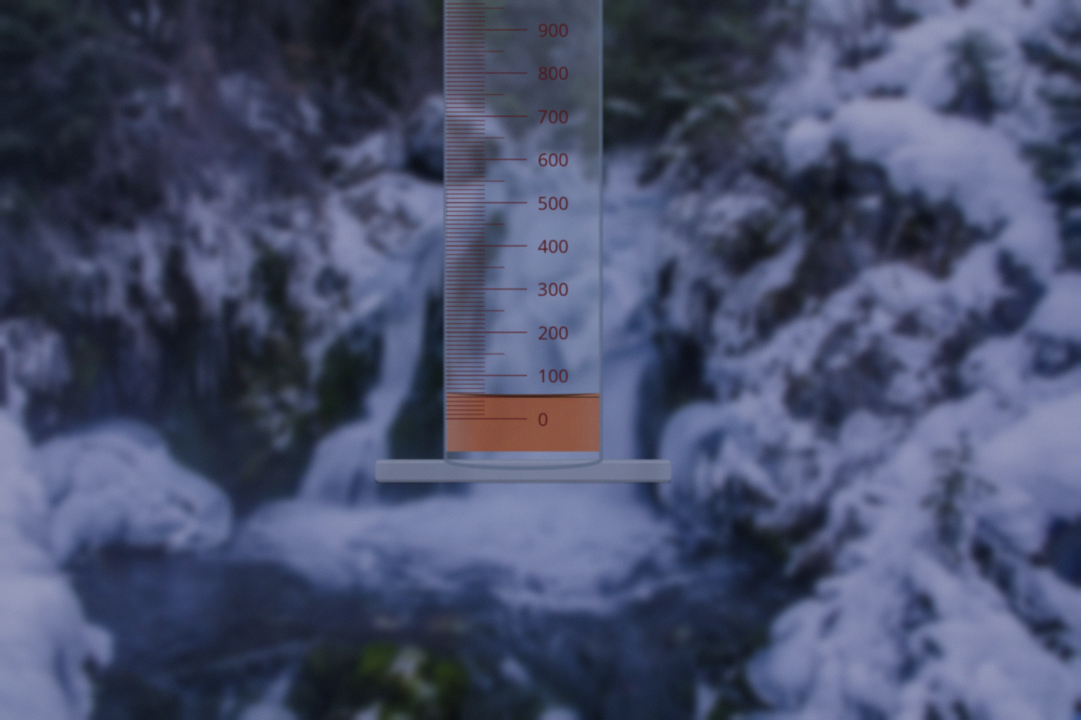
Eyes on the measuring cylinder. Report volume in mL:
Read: 50 mL
